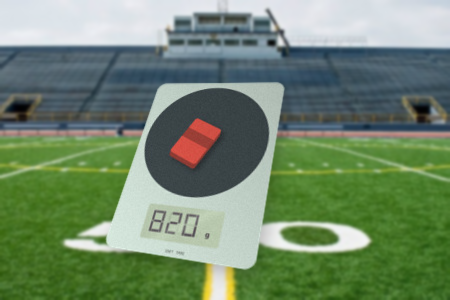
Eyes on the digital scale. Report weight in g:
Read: 820 g
